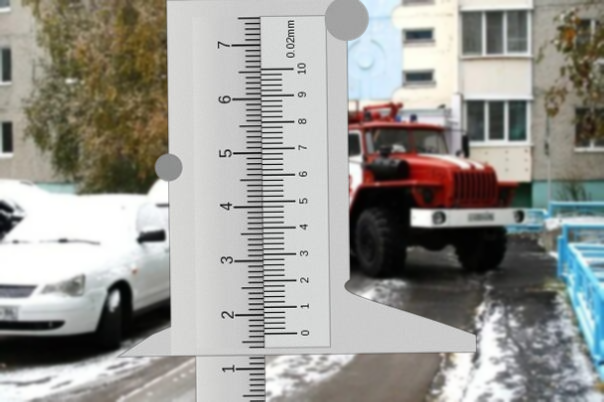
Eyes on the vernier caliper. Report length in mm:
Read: 16.5 mm
